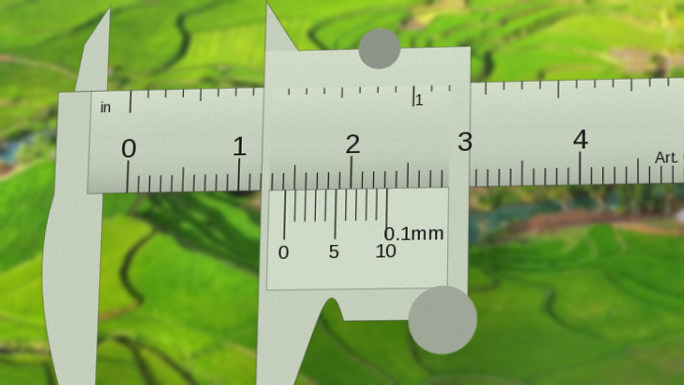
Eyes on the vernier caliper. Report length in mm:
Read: 14.2 mm
